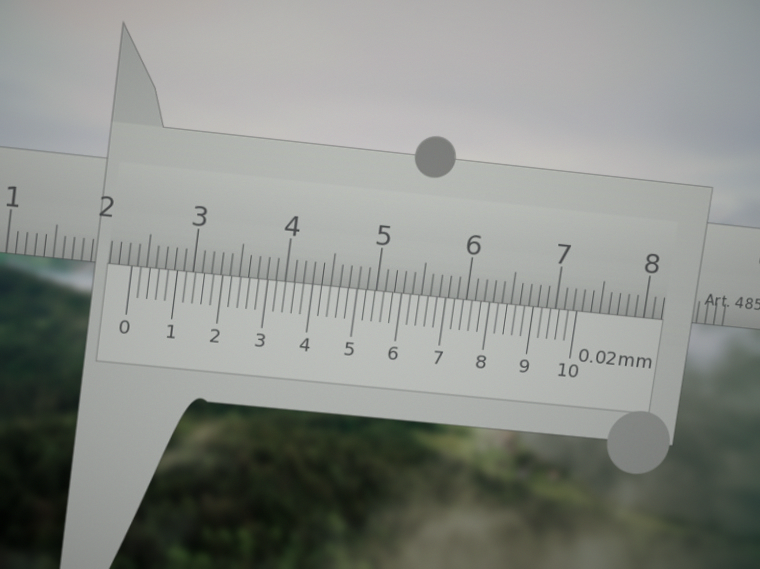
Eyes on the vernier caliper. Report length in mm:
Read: 23.4 mm
